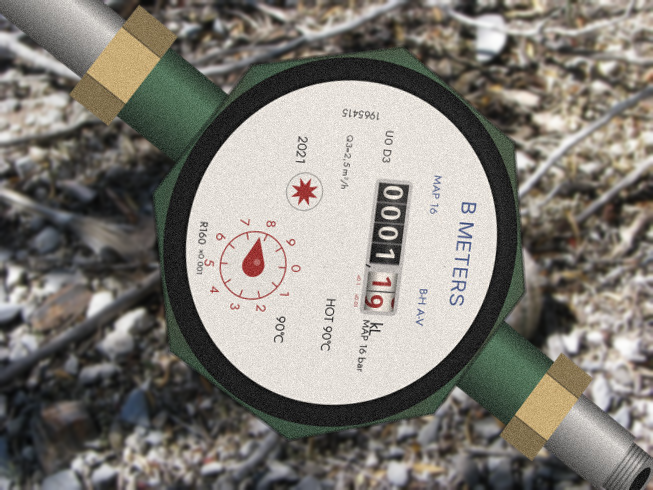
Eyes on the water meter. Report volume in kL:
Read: 1.187 kL
